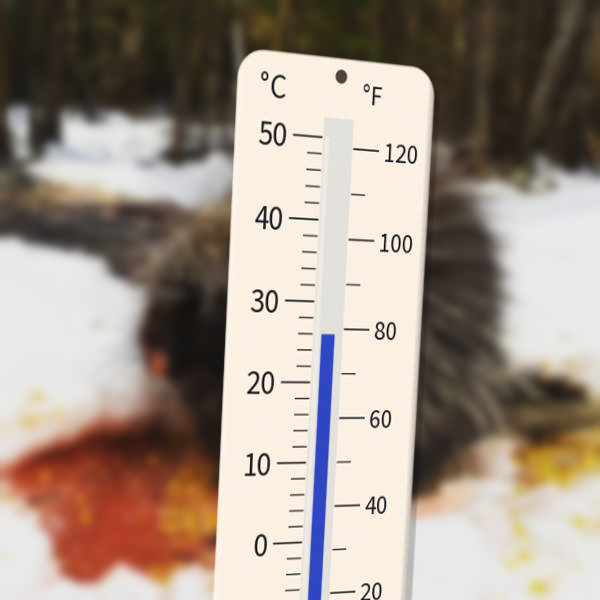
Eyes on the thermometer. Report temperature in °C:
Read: 26 °C
